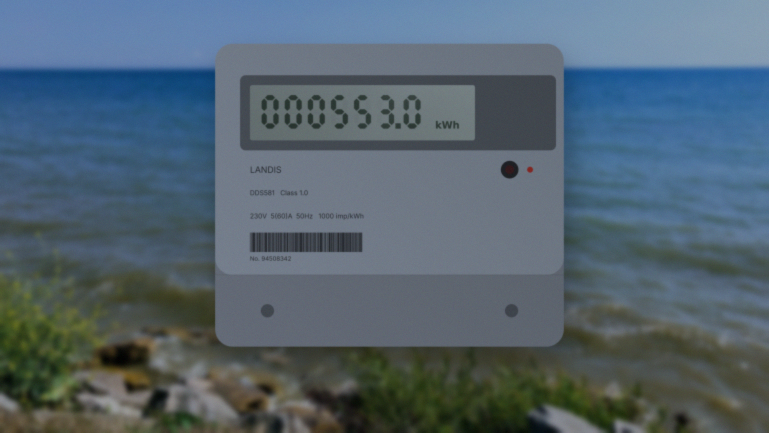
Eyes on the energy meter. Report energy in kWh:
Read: 553.0 kWh
